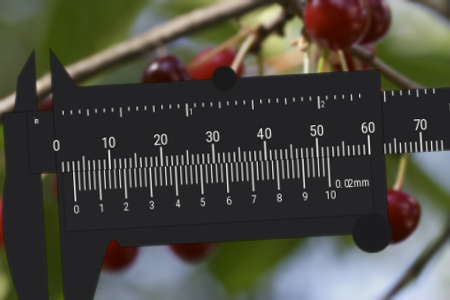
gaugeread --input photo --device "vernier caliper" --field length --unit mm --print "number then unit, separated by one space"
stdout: 3.0 mm
